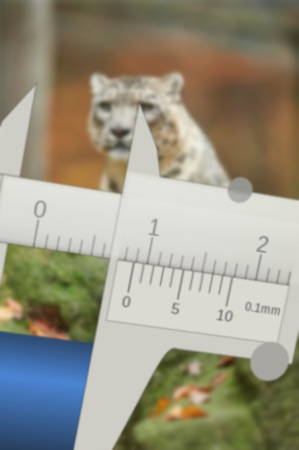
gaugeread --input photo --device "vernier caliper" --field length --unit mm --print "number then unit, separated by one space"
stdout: 8.8 mm
